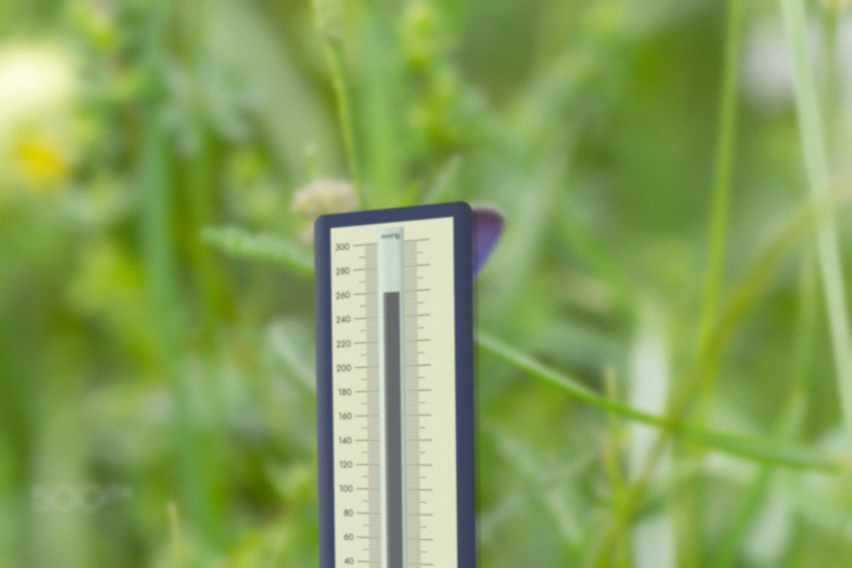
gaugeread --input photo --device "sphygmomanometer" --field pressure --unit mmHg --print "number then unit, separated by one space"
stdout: 260 mmHg
